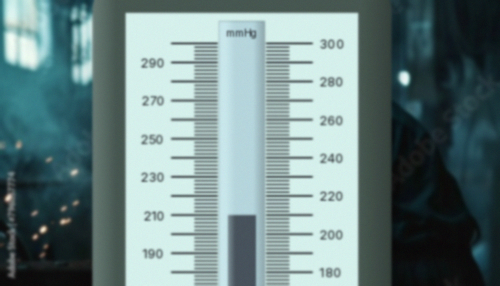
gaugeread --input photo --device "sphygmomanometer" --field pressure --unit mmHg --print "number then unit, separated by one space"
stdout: 210 mmHg
